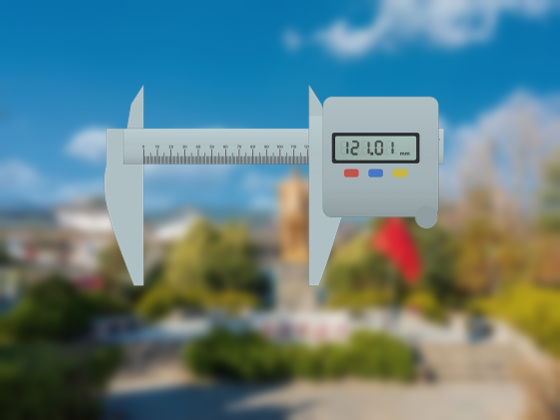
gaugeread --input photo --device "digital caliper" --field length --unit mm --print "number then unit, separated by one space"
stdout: 121.01 mm
